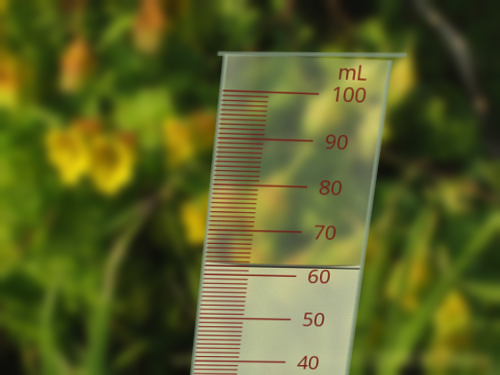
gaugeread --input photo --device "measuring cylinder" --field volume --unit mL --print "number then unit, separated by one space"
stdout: 62 mL
